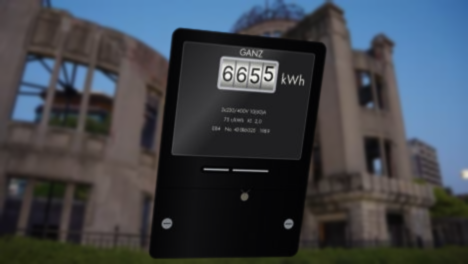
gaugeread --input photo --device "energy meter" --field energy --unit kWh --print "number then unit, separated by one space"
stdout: 6655 kWh
